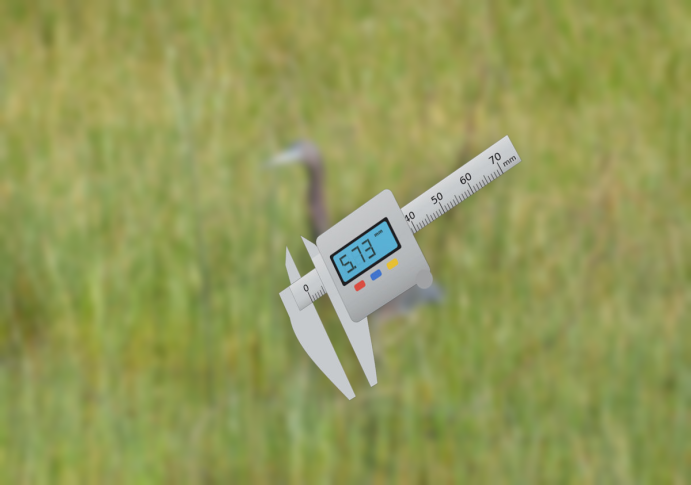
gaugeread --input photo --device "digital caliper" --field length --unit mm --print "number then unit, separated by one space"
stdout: 5.73 mm
